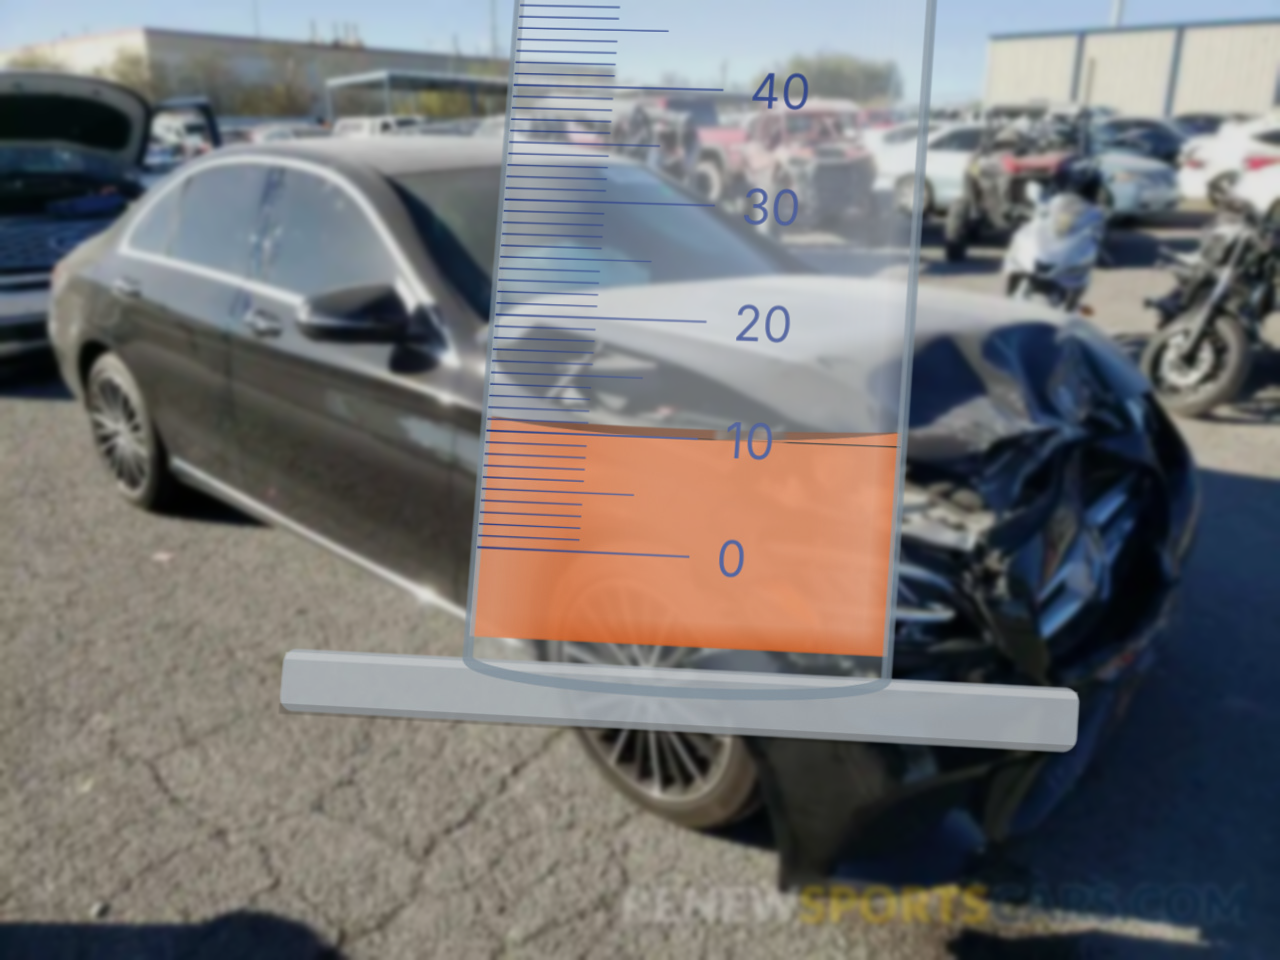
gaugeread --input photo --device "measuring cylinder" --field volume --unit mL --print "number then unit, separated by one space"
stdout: 10 mL
